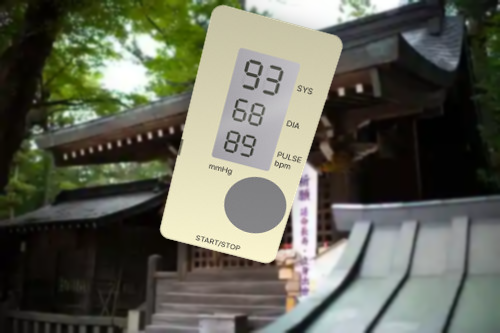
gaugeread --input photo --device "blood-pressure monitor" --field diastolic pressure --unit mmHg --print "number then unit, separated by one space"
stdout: 68 mmHg
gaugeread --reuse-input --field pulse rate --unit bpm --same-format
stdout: 89 bpm
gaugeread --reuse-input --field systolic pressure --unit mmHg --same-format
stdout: 93 mmHg
